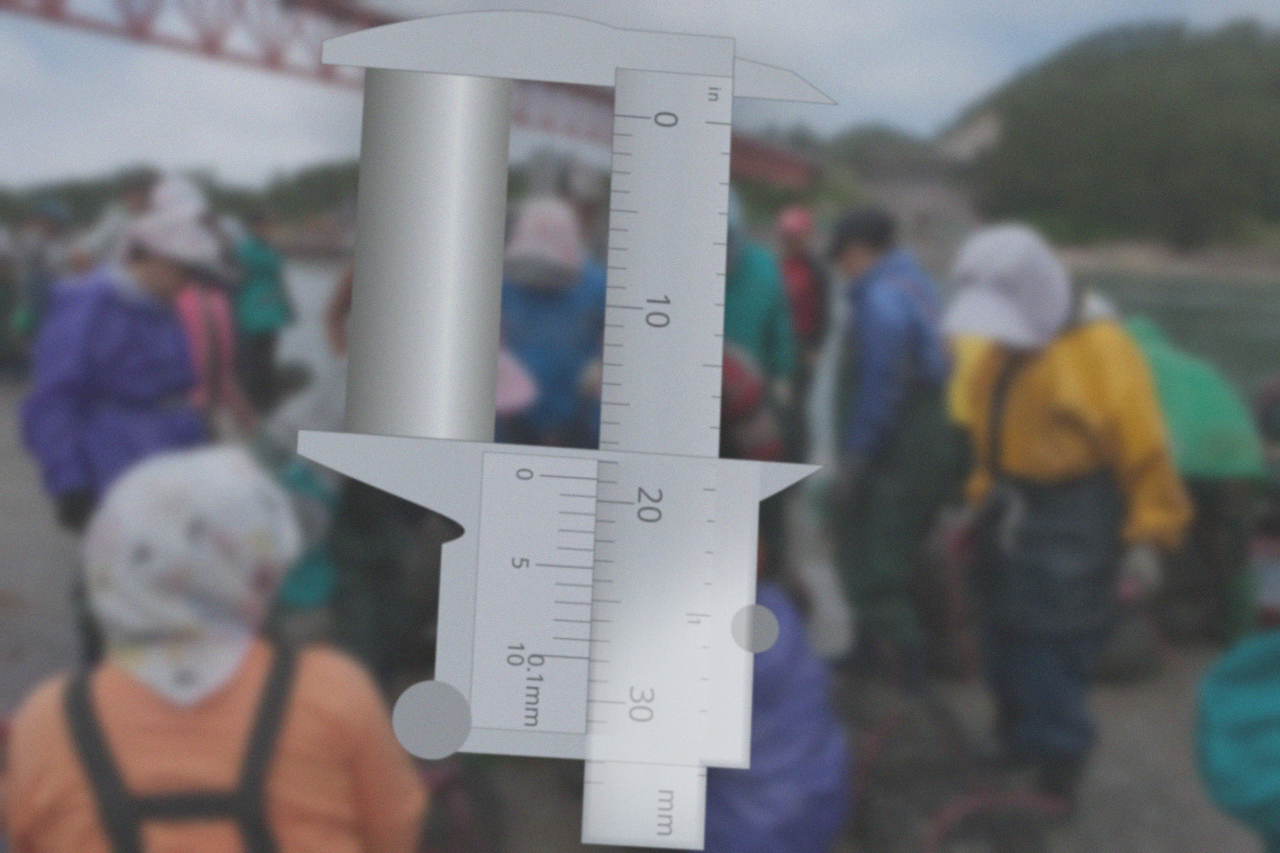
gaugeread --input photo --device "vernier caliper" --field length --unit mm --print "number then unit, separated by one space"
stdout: 18.9 mm
